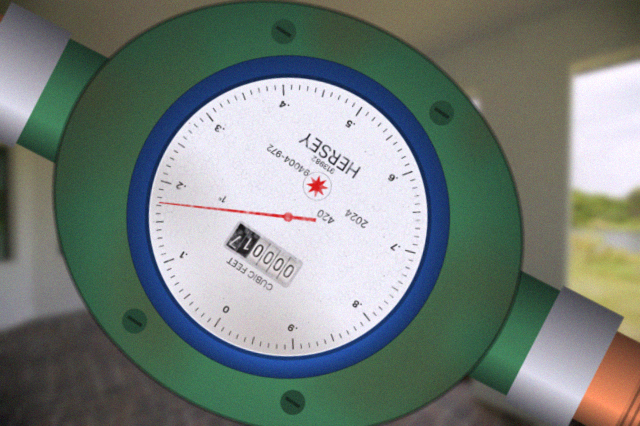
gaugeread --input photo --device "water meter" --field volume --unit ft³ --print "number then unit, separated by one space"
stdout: 17.17 ft³
